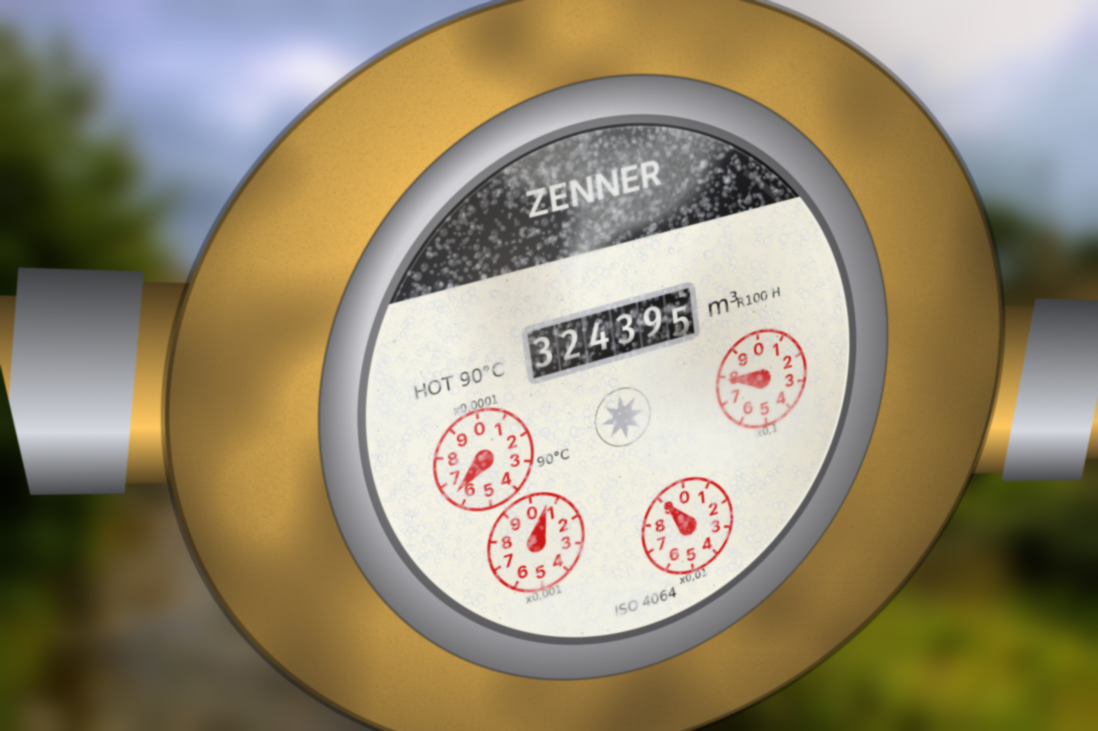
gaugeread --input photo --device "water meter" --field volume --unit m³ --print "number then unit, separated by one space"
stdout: 324394.7906 m³
